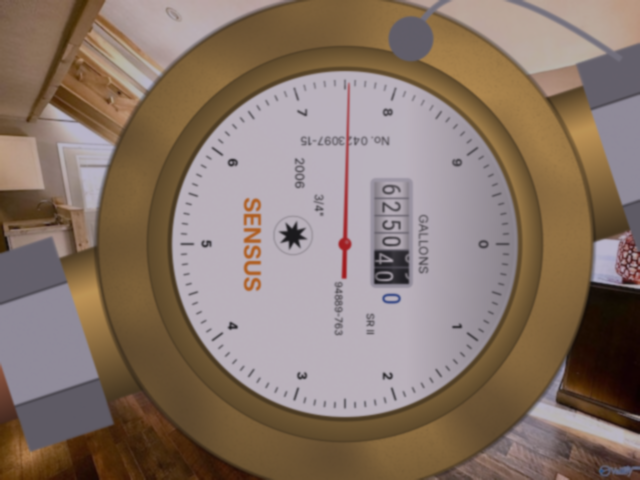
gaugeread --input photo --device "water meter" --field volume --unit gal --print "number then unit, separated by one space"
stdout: 6250397.5 gal
